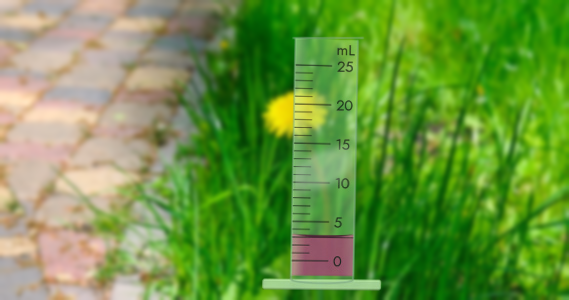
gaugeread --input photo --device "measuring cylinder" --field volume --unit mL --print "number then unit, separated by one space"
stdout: 3 mL
